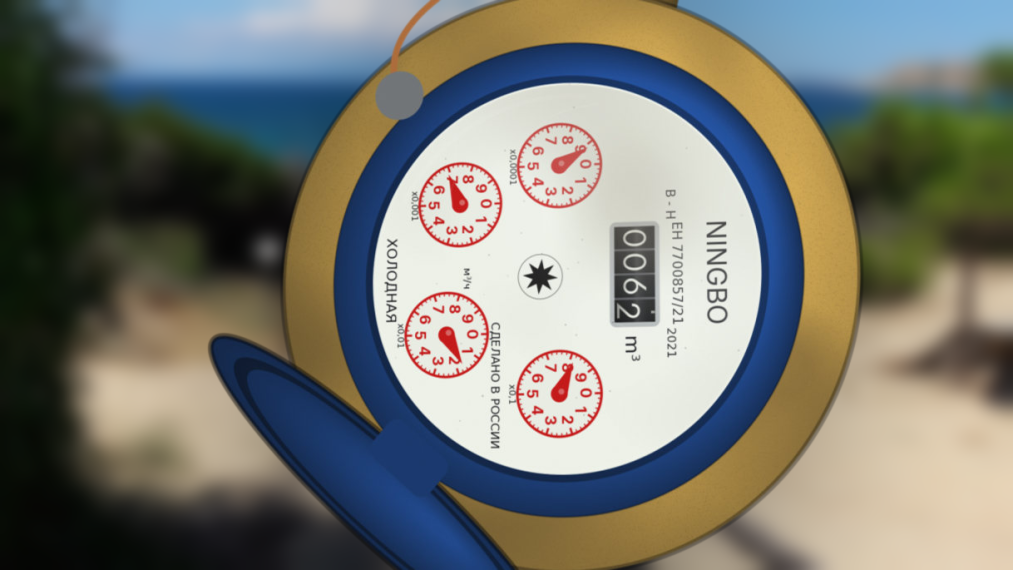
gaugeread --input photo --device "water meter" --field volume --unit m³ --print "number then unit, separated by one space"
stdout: 61.8169 m³
